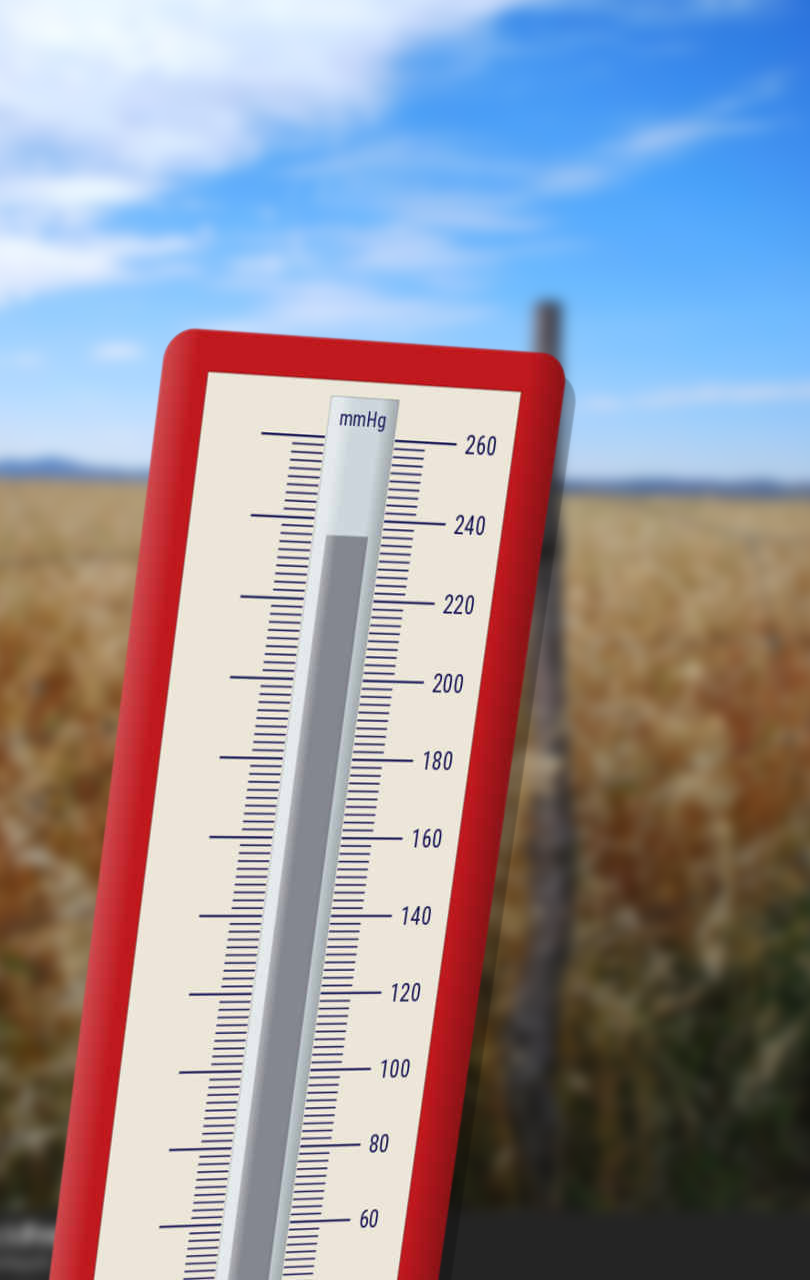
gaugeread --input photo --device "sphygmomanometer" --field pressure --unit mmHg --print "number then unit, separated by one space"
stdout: 236 mmHg
